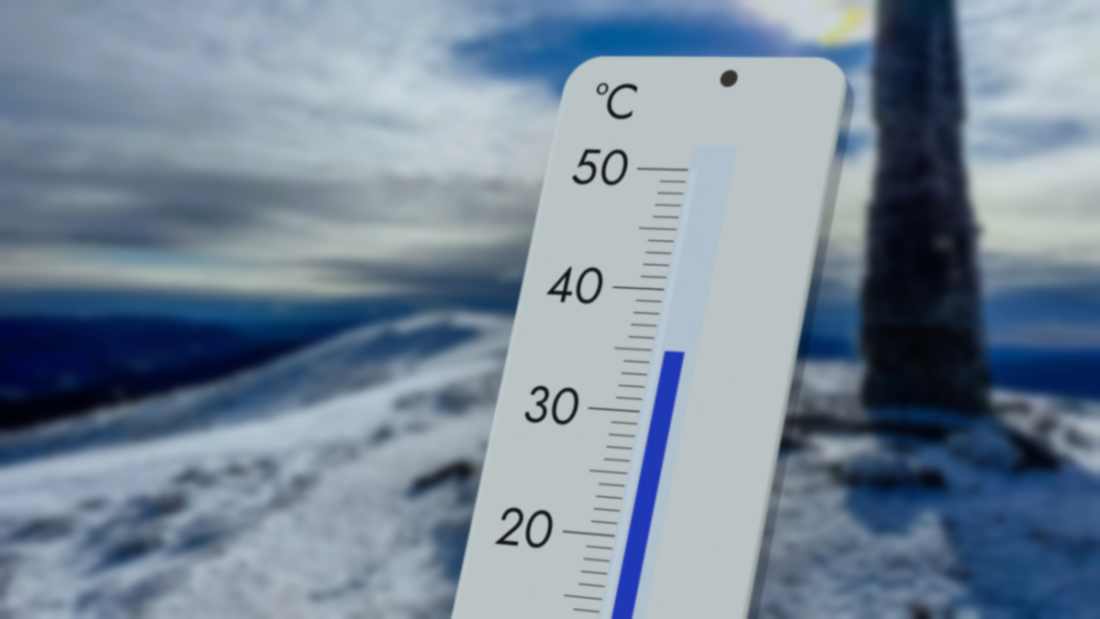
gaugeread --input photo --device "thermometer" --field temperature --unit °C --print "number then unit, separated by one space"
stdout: 35 °C
